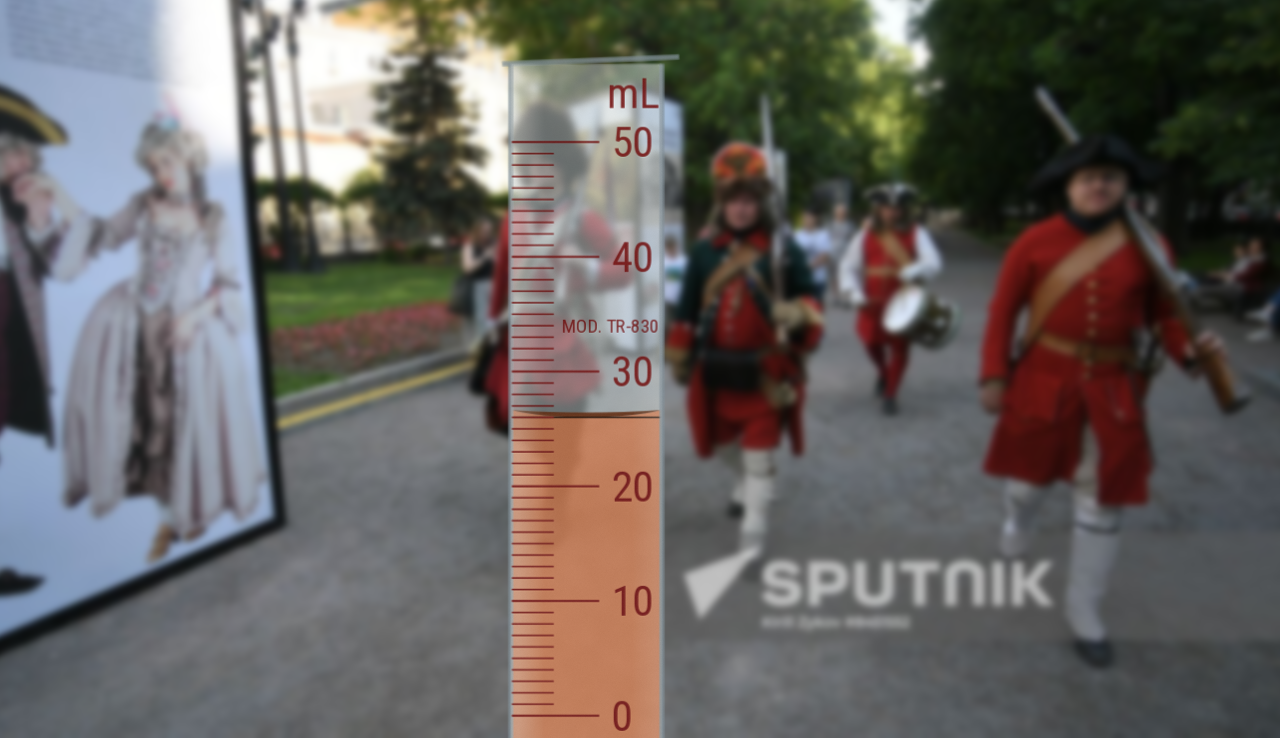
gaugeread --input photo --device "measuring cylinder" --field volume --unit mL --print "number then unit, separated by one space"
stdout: 26 mL
